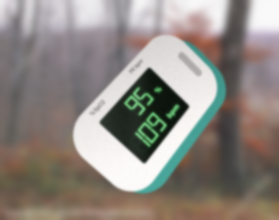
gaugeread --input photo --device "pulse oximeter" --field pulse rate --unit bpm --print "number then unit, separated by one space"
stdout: 109 bpm
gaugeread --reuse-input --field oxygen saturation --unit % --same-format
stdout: 95 %
